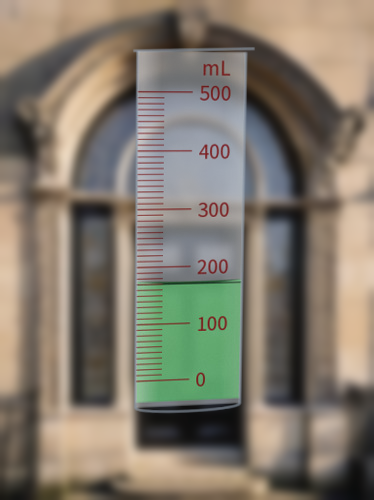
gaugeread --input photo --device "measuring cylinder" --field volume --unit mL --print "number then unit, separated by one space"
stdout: 170 mL
